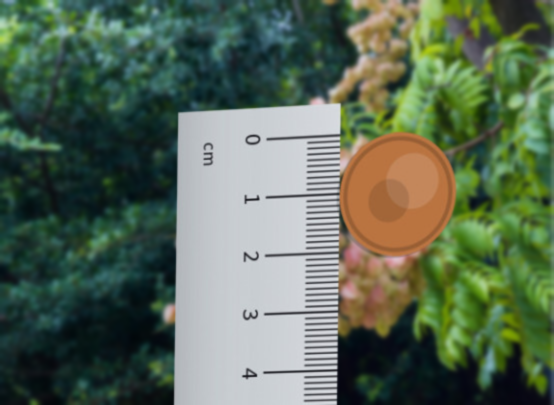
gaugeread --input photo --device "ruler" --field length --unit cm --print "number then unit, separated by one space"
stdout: 2.1 cm
